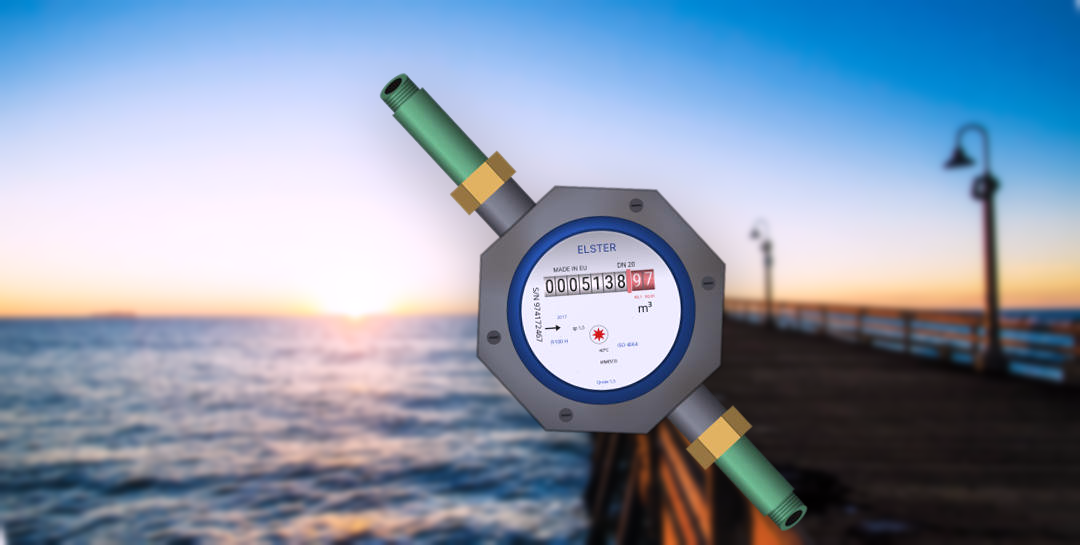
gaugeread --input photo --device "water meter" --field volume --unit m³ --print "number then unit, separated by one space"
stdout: 5138.97 m³
